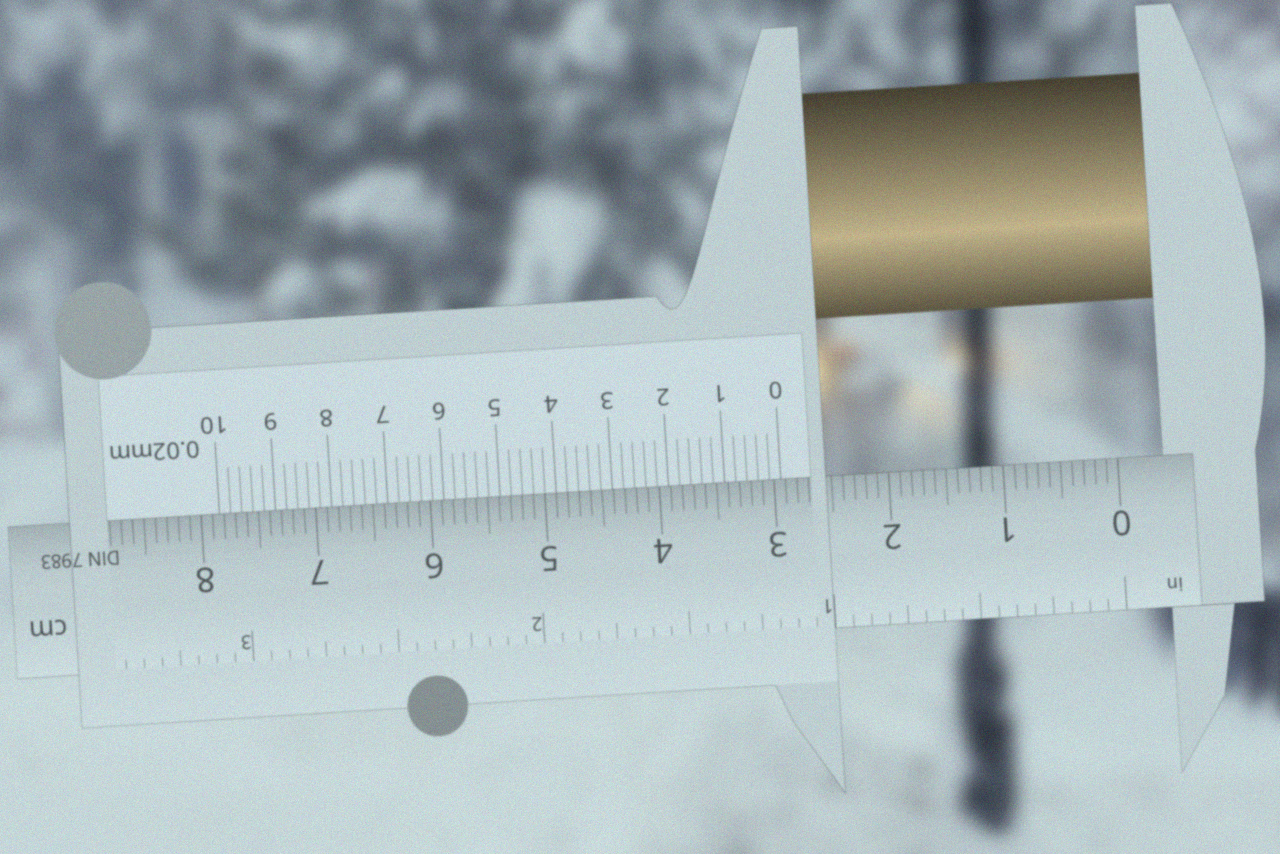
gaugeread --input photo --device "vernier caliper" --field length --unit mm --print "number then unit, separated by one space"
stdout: 29.4 mm
